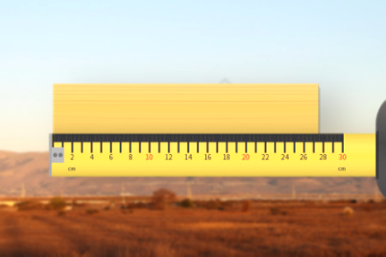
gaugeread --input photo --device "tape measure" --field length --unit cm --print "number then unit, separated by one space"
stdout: 27.5 cm
